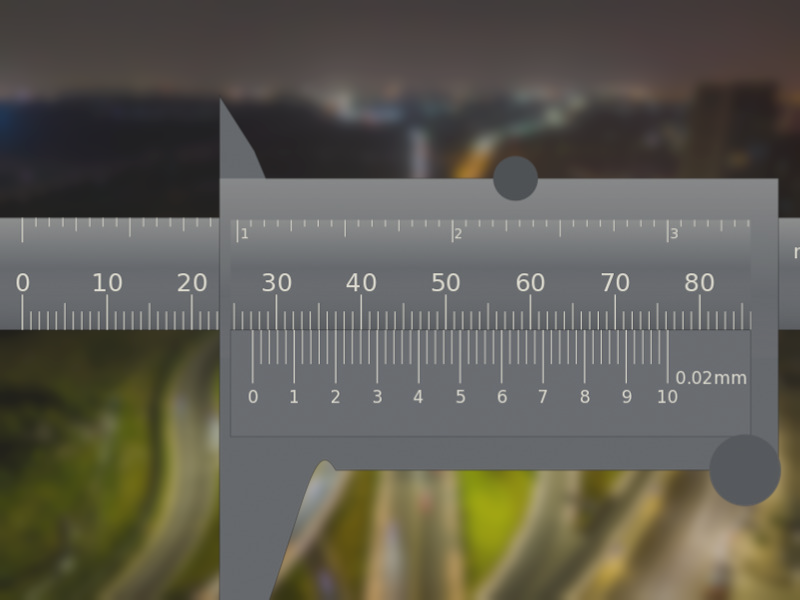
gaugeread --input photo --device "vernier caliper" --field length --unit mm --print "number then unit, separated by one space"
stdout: 27.2 mm
